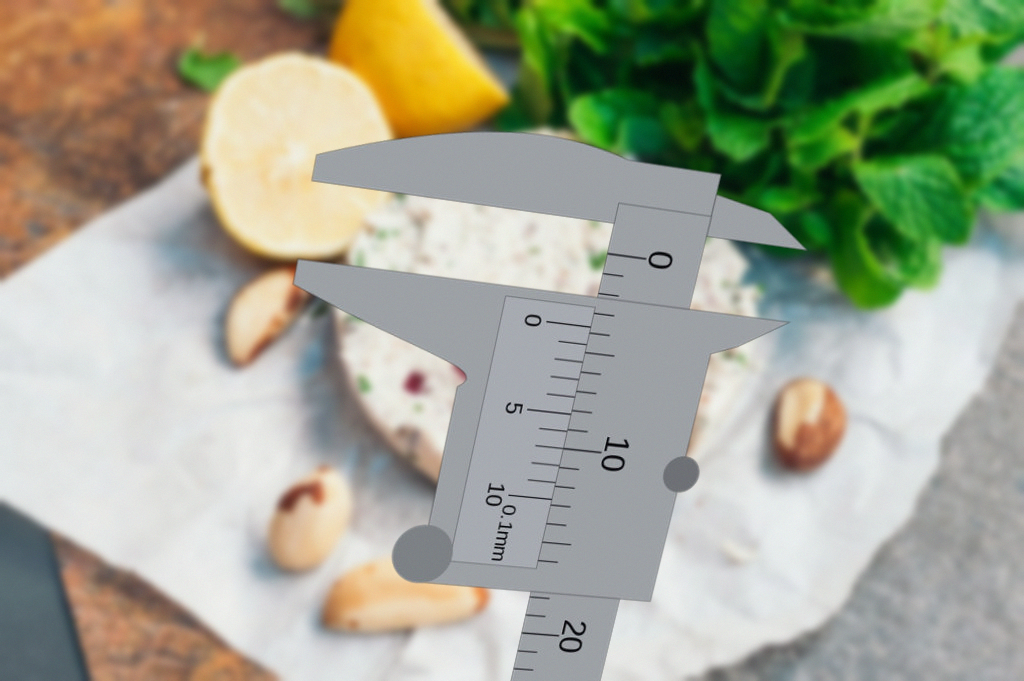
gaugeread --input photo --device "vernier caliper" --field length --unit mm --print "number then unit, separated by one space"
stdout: 3.7 mm
